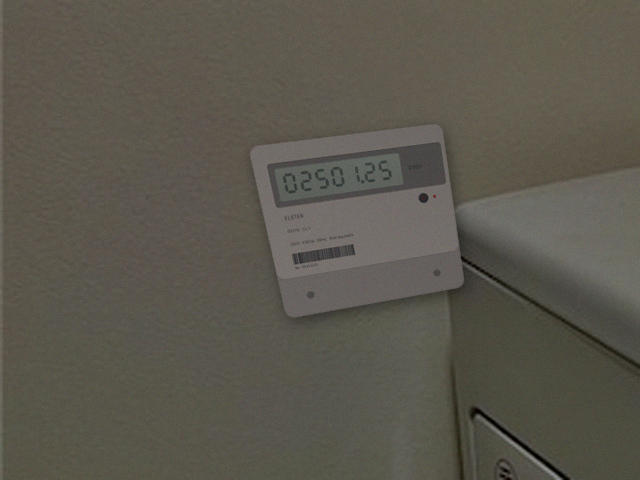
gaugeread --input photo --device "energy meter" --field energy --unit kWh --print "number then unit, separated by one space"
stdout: 2501.25 kWh
